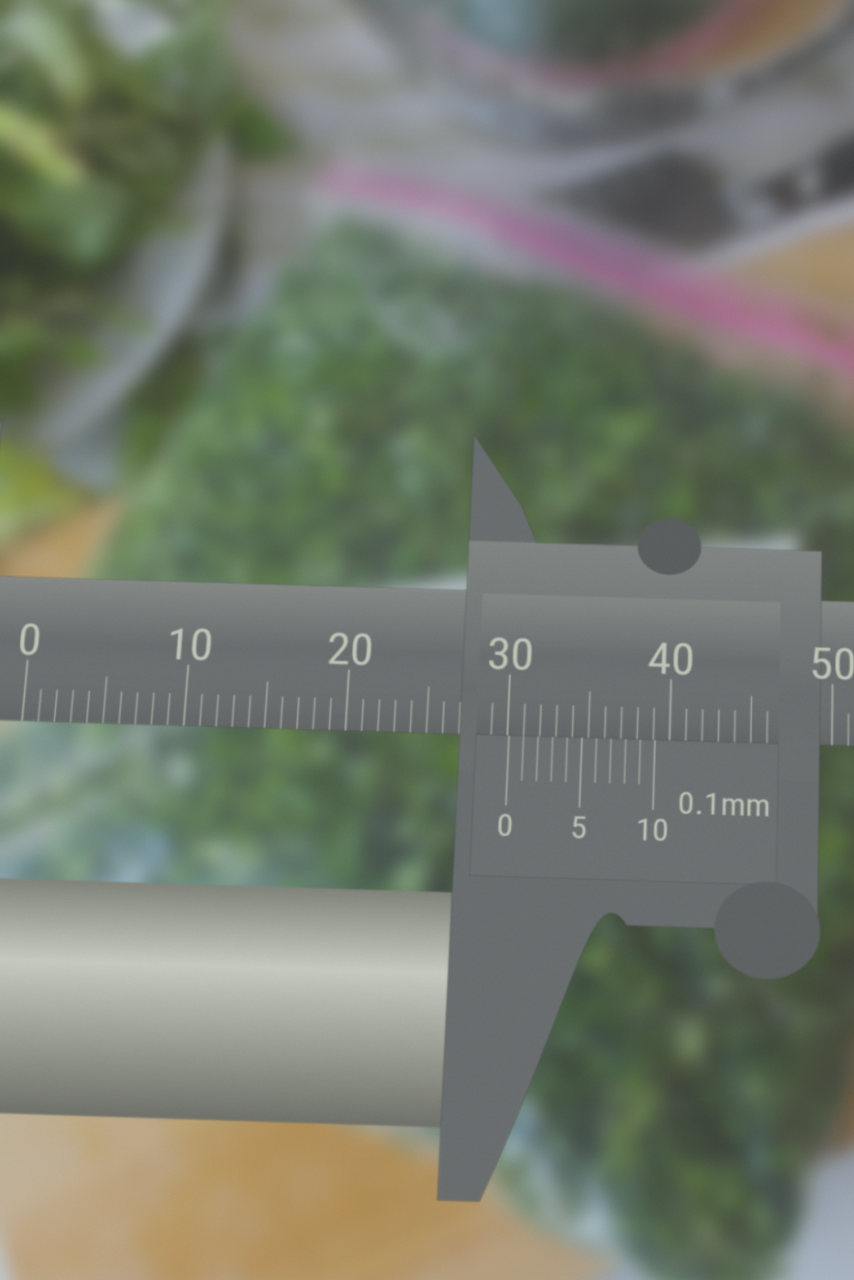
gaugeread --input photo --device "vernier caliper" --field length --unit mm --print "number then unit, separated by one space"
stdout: 30.1 mm
